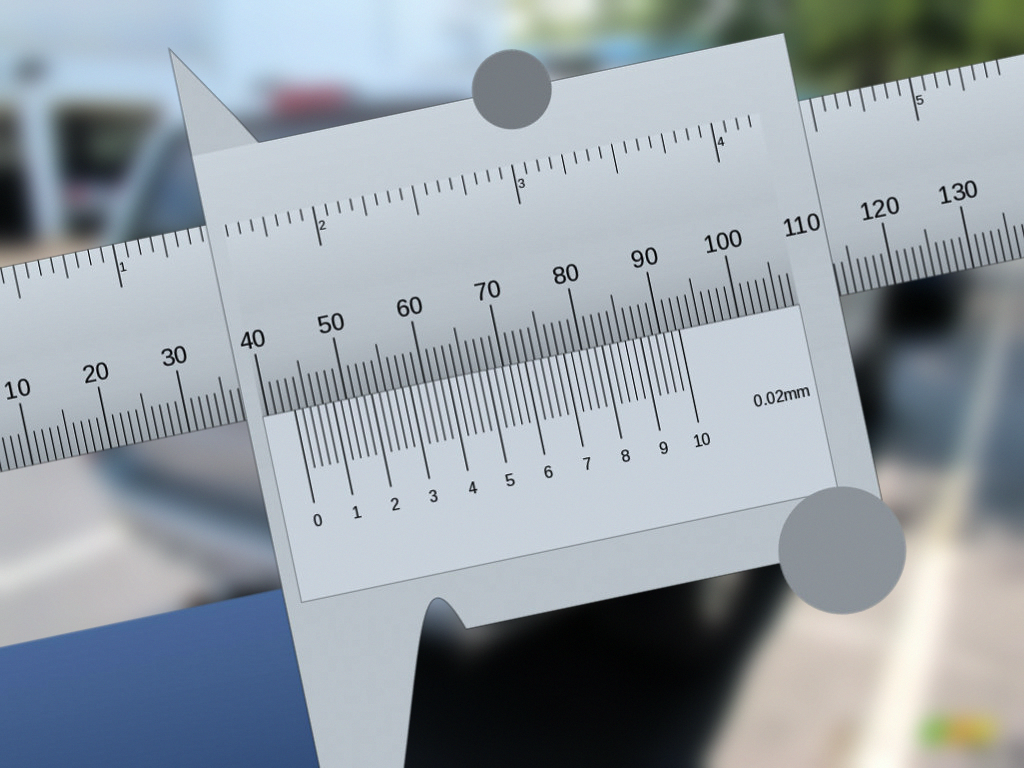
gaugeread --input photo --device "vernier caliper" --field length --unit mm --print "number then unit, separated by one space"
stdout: 43.4 mm
